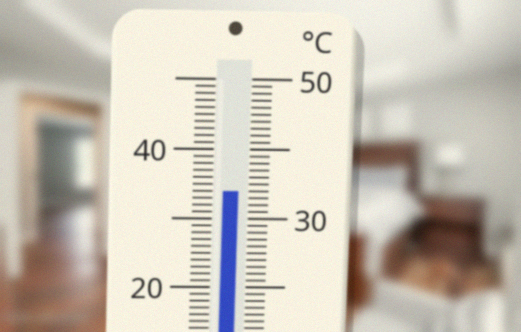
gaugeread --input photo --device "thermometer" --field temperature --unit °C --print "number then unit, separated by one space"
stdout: 34 °C
